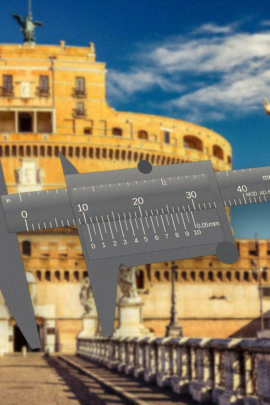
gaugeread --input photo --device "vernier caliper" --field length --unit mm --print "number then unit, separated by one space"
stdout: 10.2 mm
